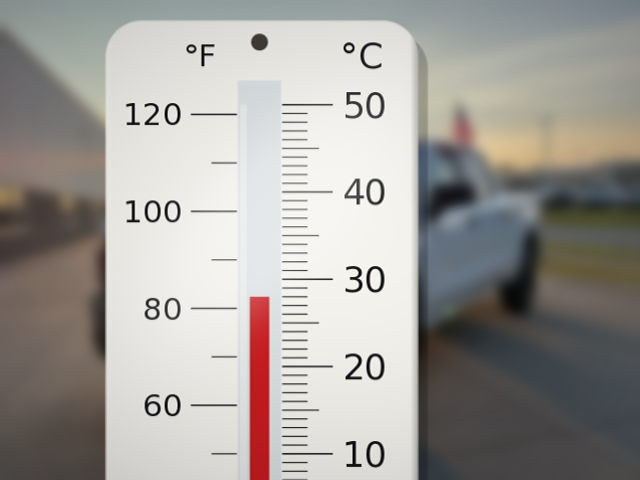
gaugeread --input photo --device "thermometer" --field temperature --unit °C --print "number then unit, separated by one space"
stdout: 28 °C
